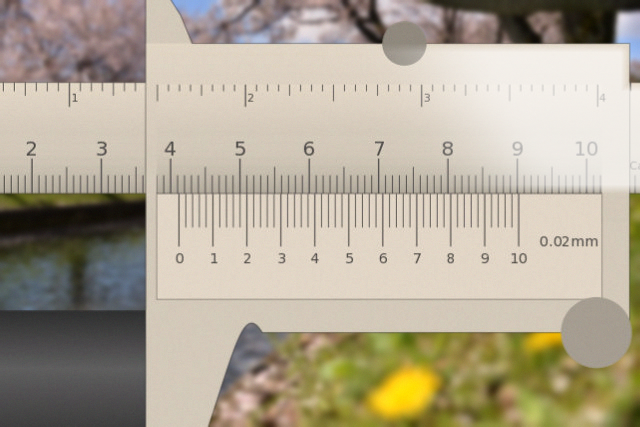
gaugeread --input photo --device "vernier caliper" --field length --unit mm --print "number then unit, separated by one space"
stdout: 41.2 mm
